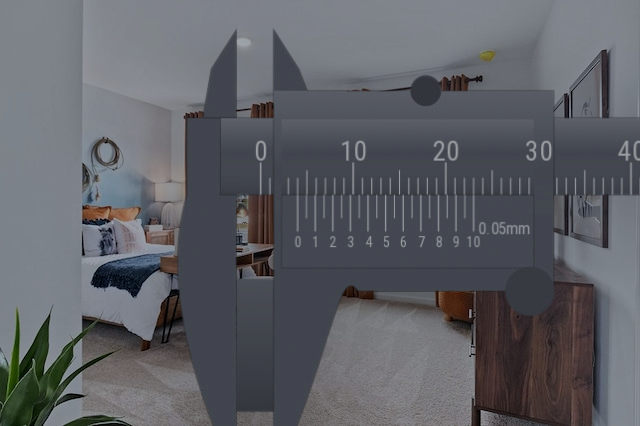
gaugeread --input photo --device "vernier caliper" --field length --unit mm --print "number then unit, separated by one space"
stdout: 4.0 mm
